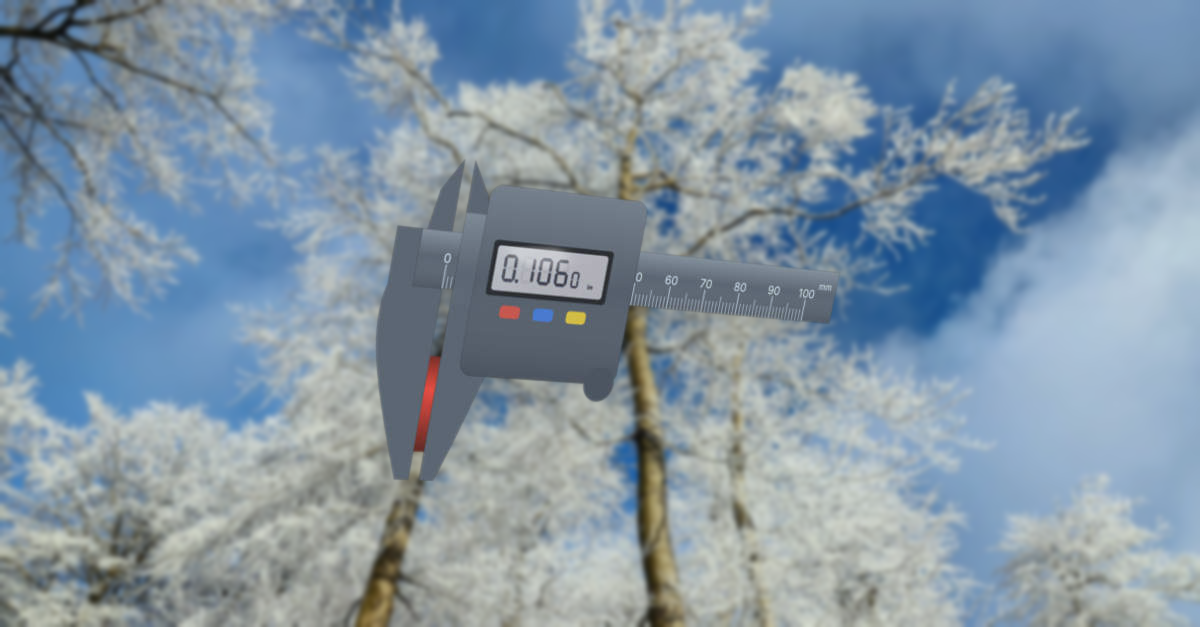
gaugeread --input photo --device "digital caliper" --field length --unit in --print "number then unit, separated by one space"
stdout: 0.1060 in
